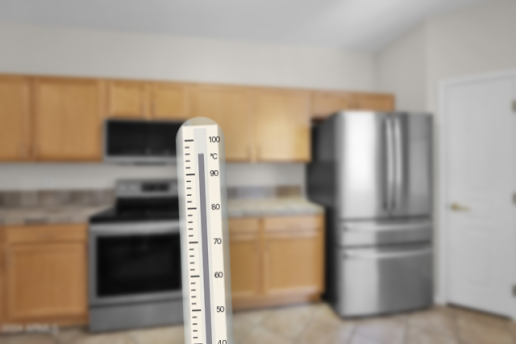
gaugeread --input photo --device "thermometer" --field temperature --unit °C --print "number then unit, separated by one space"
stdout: 96 °C
